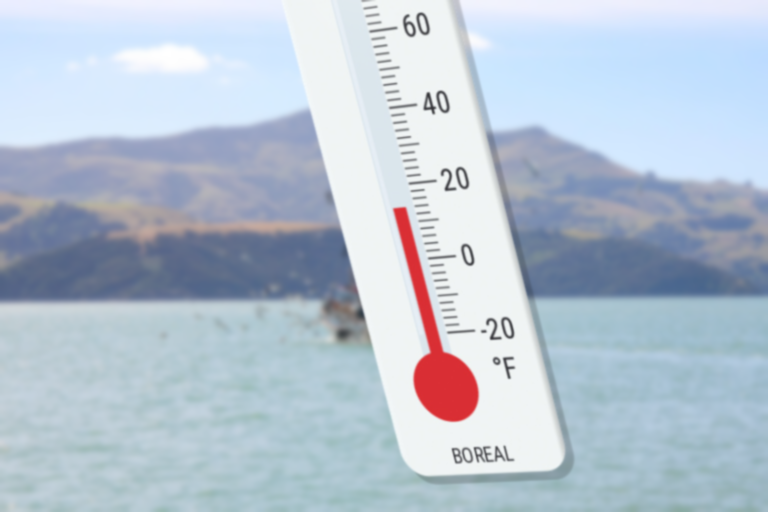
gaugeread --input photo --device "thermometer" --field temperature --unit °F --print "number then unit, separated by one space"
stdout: 14 °F
